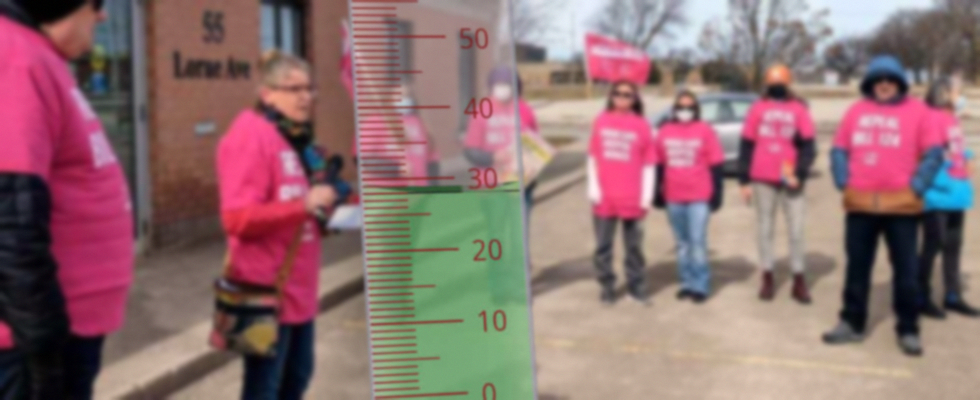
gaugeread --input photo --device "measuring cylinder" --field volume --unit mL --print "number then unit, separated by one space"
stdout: 28 mL
